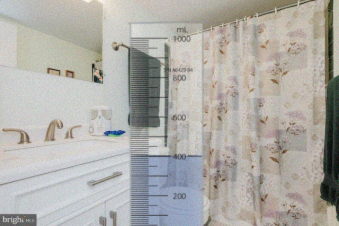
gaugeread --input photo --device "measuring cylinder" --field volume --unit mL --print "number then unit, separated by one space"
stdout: 400 mL
